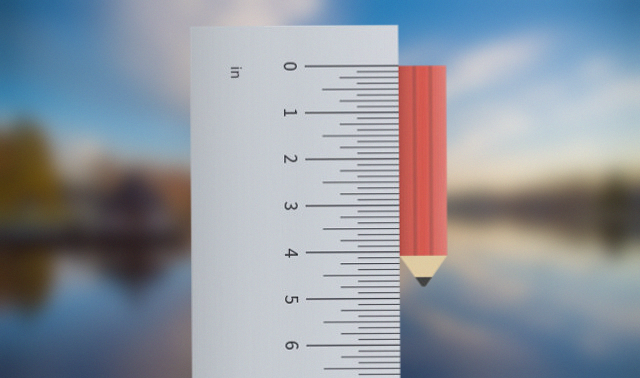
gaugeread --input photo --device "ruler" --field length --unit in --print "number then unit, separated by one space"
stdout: 4.75 in
